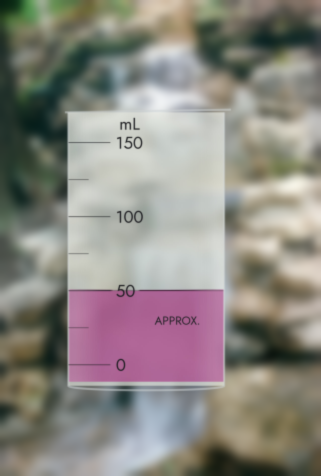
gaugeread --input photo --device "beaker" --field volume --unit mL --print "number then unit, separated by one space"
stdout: 50 mL
